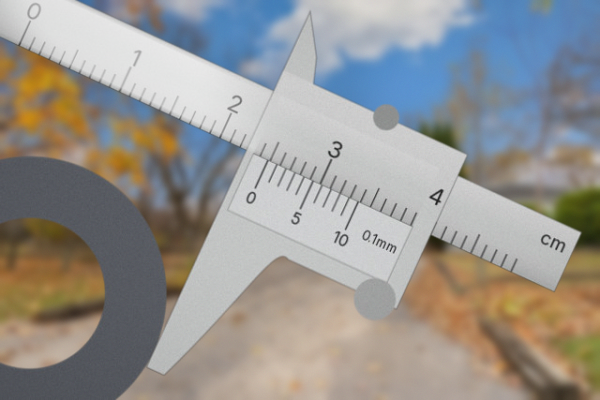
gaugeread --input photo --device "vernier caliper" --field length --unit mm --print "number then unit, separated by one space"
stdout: 24.8 mm
